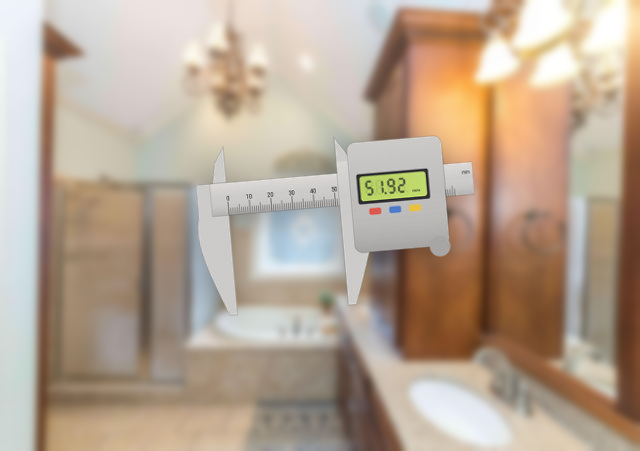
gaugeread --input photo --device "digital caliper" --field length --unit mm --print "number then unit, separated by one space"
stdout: 51.92 mm
